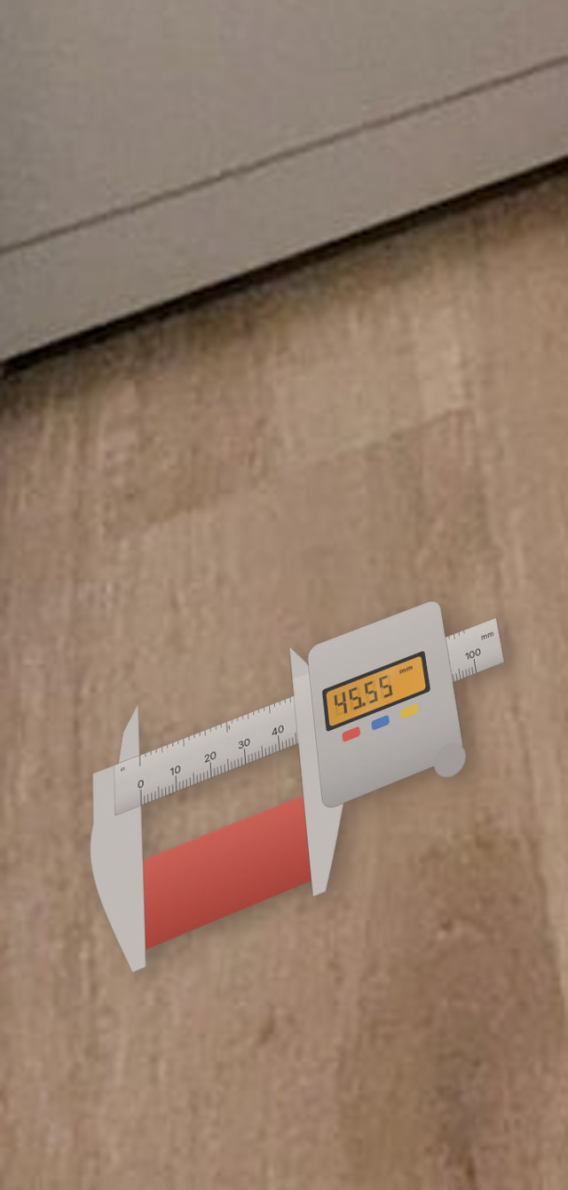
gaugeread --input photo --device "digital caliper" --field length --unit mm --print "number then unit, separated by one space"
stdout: 45.55 mm
